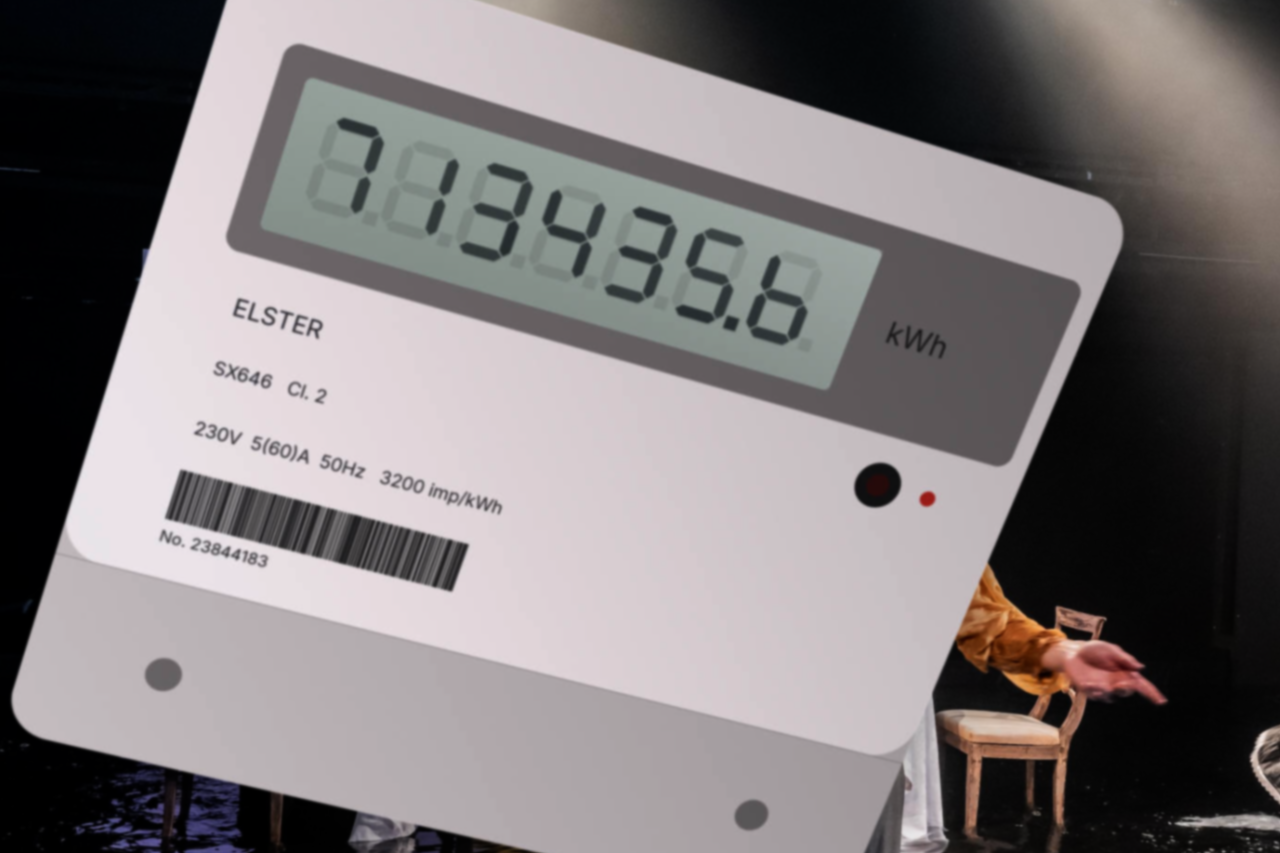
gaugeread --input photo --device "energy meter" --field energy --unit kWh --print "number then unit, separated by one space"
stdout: 713435.6 kWh
